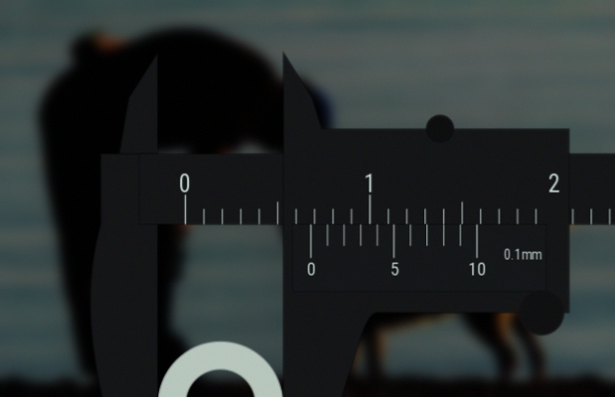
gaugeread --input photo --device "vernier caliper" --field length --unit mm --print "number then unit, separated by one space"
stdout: 6.8 mm
